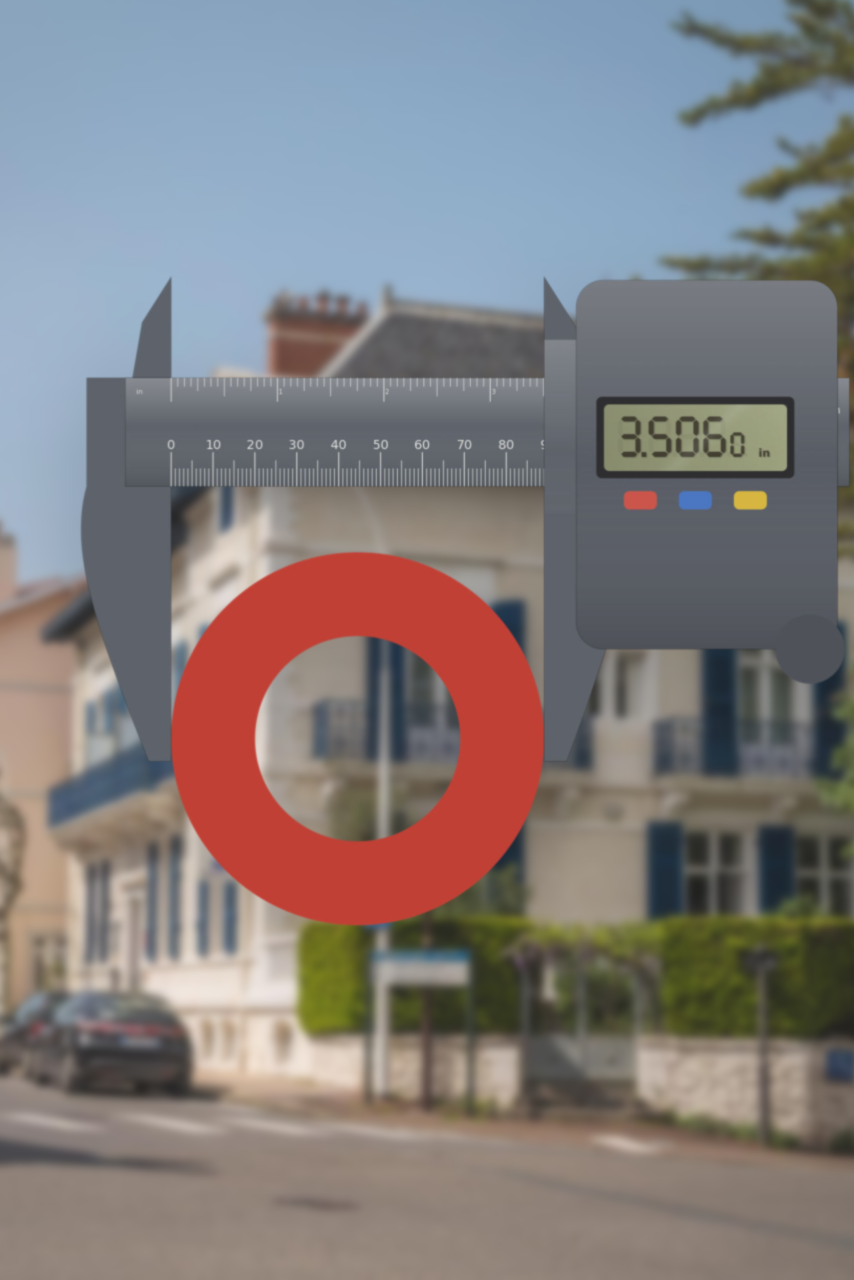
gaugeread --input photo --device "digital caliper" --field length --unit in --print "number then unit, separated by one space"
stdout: 3.5060 in
